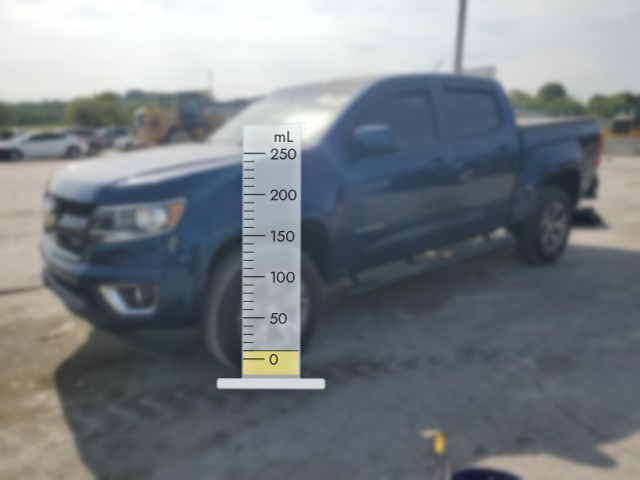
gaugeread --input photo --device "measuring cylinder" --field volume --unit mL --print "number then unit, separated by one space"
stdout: 10 mL
